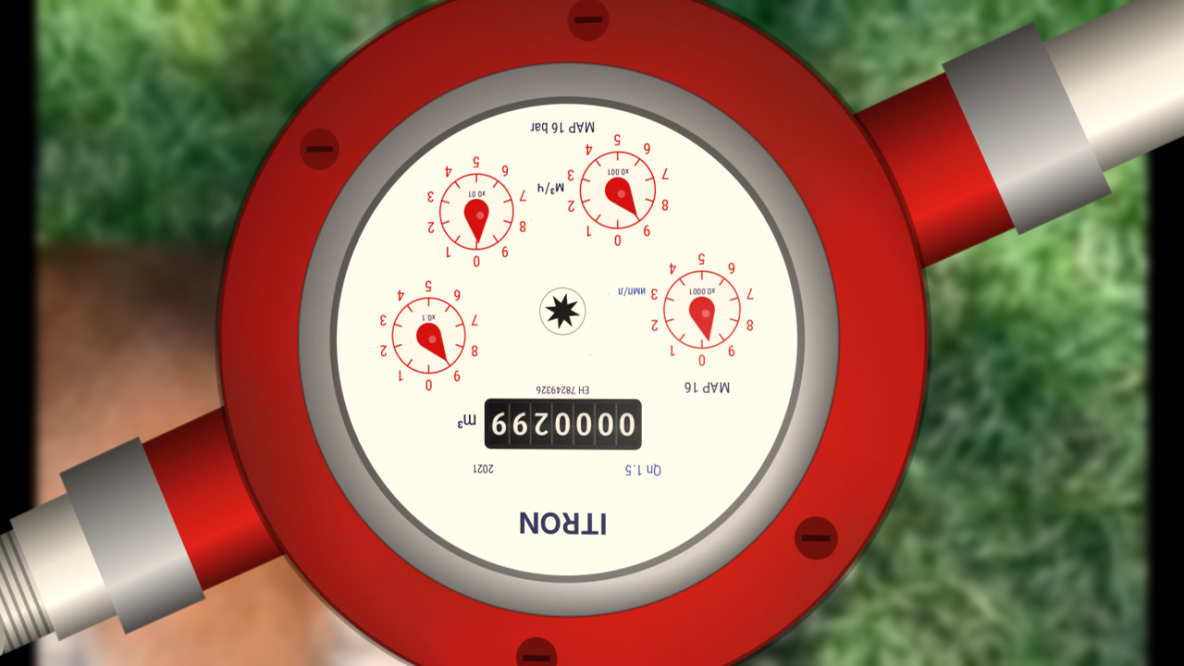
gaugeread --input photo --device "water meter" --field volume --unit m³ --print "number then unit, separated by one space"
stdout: 299.8989 m³
